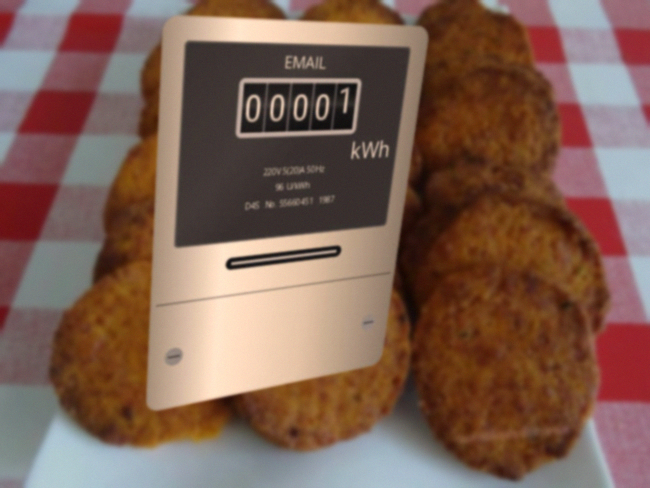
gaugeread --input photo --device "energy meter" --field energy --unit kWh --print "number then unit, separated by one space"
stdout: 1 kWh
